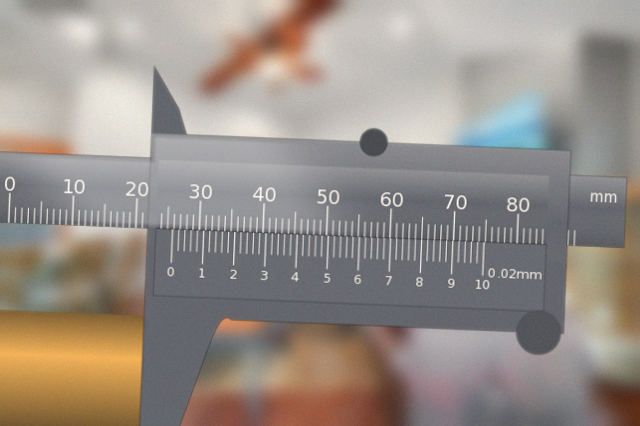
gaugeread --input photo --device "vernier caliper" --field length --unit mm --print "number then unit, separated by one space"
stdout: 25.8 mm
